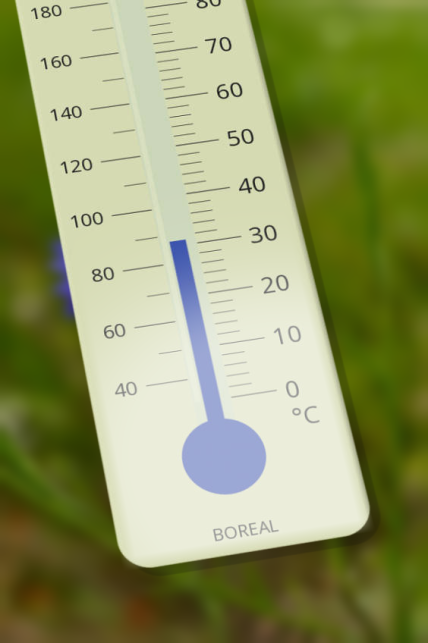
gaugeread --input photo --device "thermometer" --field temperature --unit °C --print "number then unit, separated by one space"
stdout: 31 °C
